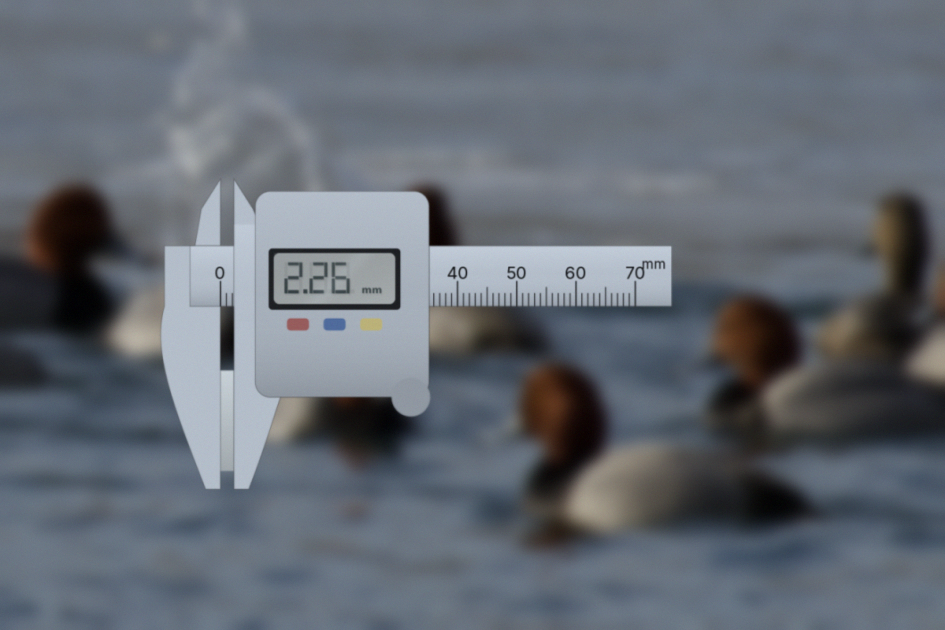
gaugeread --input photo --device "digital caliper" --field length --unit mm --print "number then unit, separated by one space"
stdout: 2.26 mm
